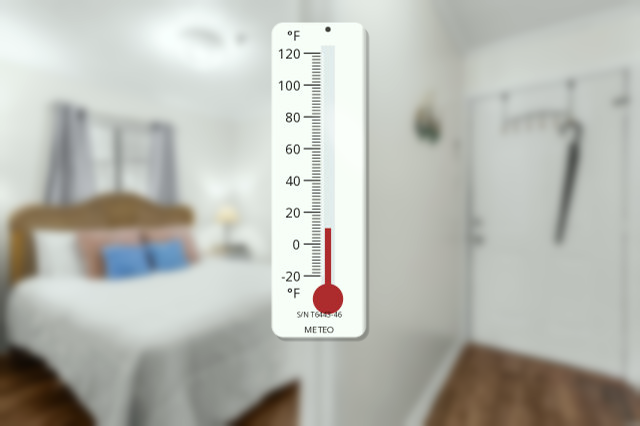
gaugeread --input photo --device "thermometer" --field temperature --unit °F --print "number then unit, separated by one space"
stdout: 10 °F
